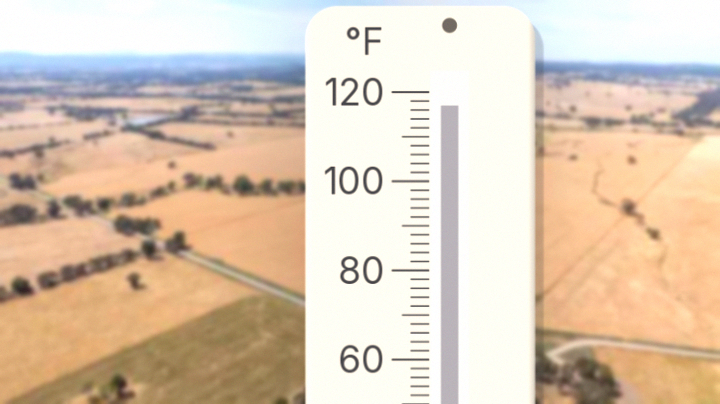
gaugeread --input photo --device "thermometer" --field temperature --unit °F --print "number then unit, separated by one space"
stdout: 117 °F
